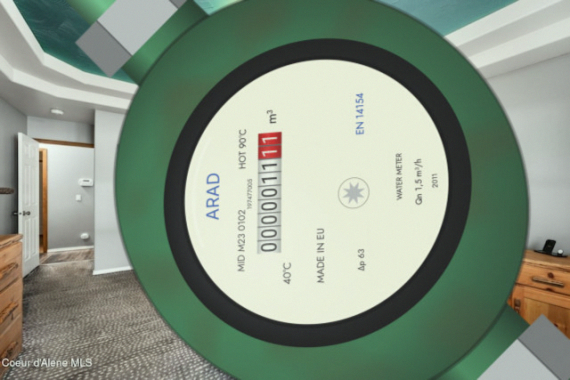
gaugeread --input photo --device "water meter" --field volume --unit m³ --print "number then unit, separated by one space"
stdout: 11.11 m³
